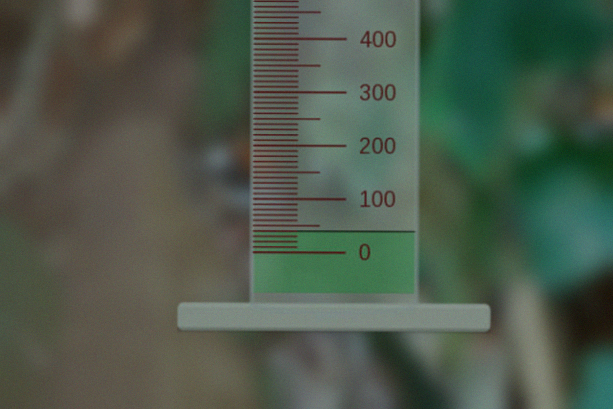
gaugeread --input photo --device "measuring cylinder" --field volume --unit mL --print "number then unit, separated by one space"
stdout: 40 mL
